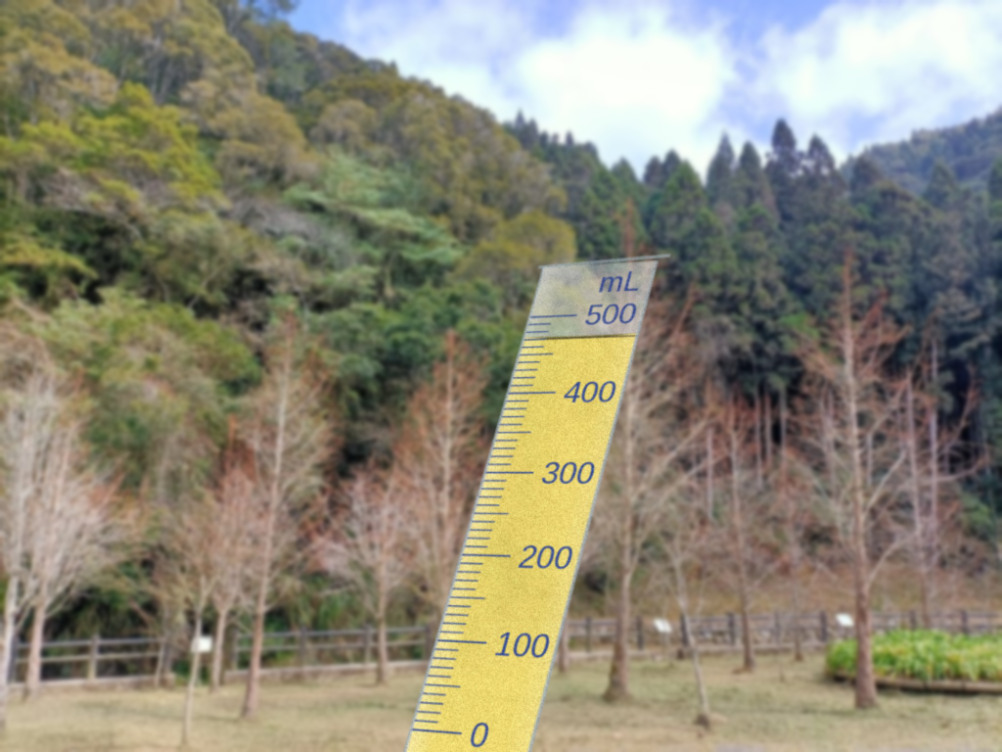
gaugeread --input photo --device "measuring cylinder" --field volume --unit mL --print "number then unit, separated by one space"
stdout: 470 mL
